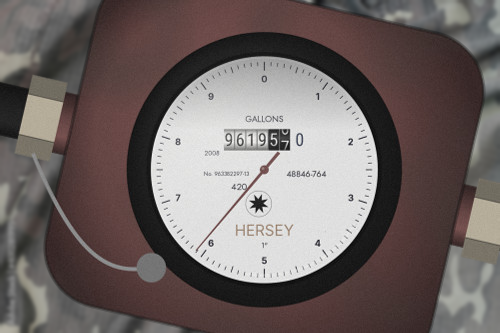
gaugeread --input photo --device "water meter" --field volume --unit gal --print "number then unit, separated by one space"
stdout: 9619566.1 gal
